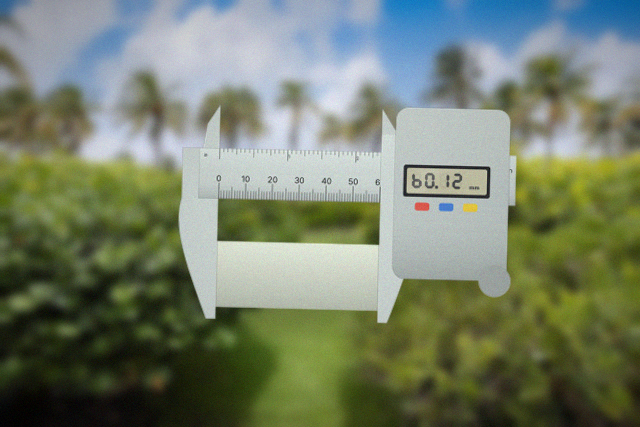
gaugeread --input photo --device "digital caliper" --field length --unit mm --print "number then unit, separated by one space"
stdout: 60.12 mm
